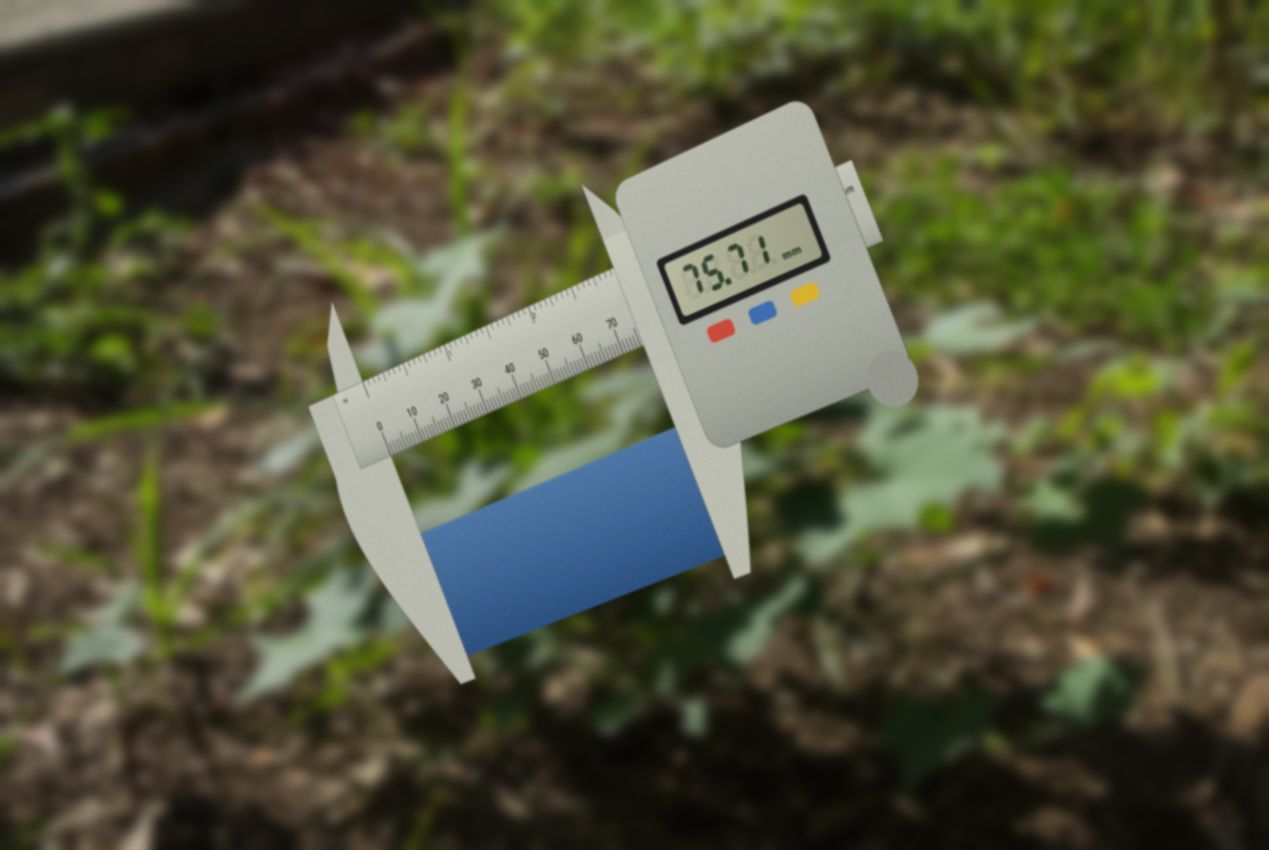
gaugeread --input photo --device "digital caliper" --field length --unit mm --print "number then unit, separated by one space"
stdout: 75.71 mm
